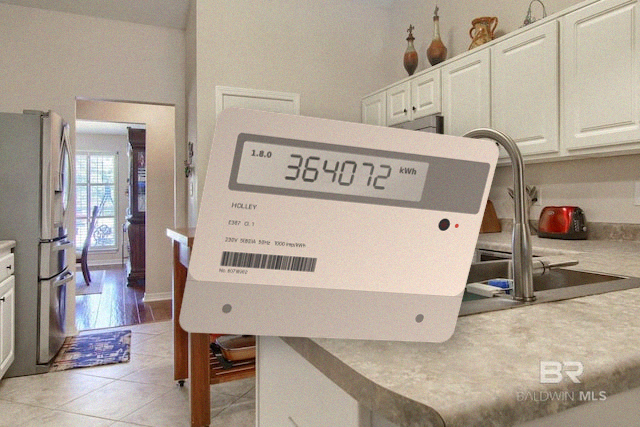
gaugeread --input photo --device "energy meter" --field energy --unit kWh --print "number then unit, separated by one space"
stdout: 364072 kWh
